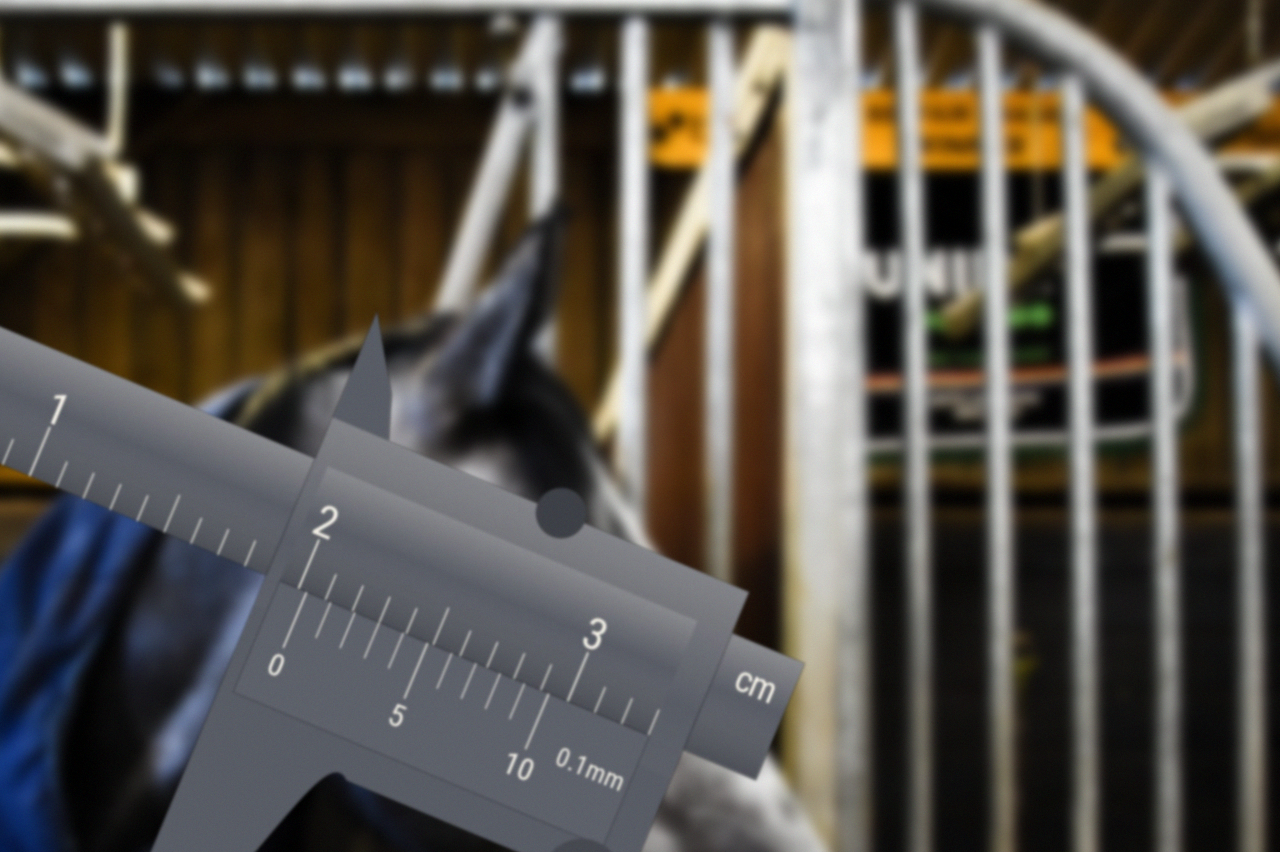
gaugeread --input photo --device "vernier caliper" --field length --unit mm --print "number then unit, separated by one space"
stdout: 20.3 mm
